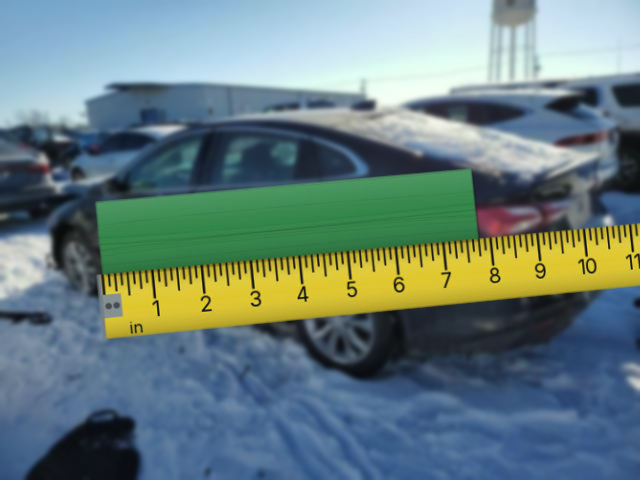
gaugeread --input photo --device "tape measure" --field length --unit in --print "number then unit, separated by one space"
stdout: 7.75 in
